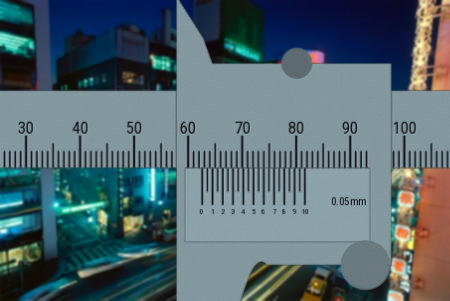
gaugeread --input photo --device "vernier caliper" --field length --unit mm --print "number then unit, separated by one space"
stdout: 62.6 mm
